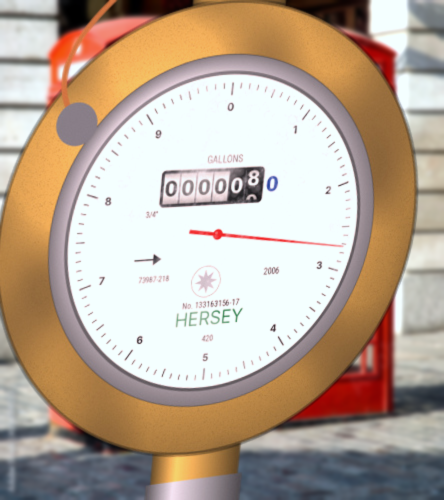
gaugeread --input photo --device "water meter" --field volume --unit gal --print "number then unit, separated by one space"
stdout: 82.7 gal
